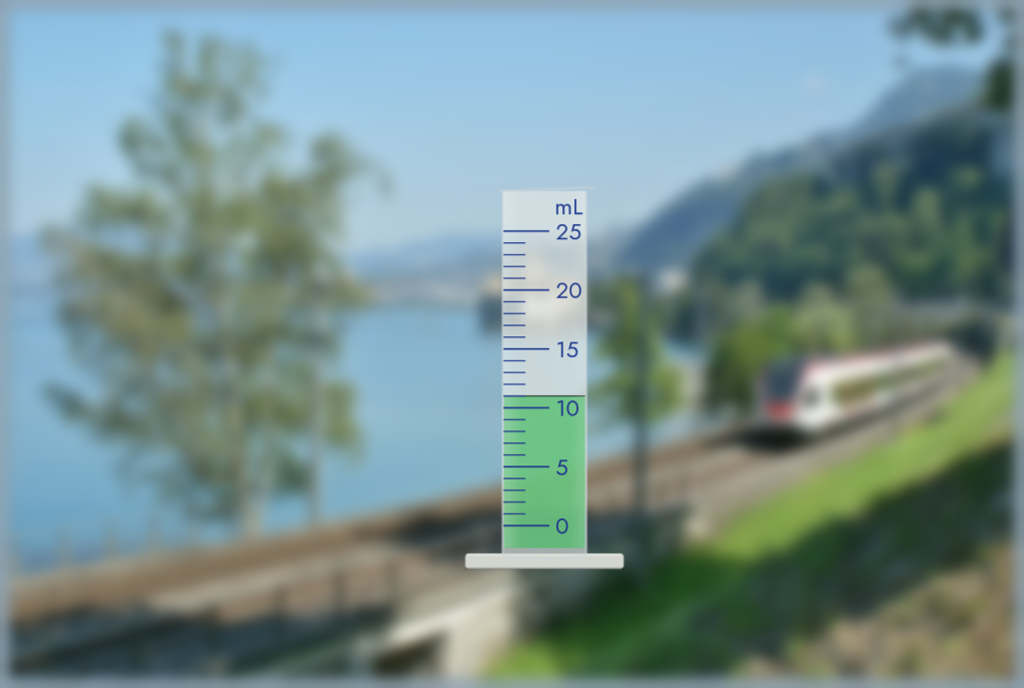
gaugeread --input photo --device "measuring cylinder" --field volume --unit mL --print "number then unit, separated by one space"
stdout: 11 mL
